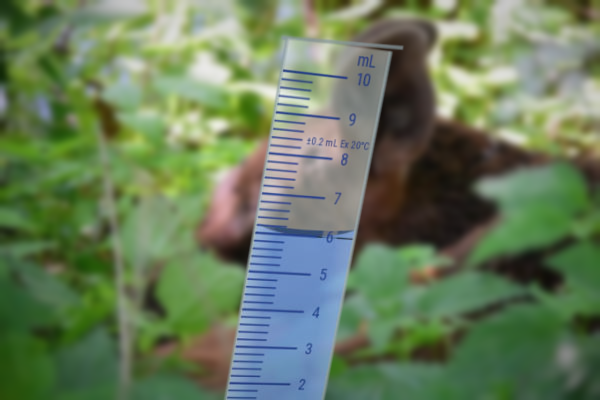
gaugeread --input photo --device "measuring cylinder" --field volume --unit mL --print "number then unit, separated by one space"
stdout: 6 mL
